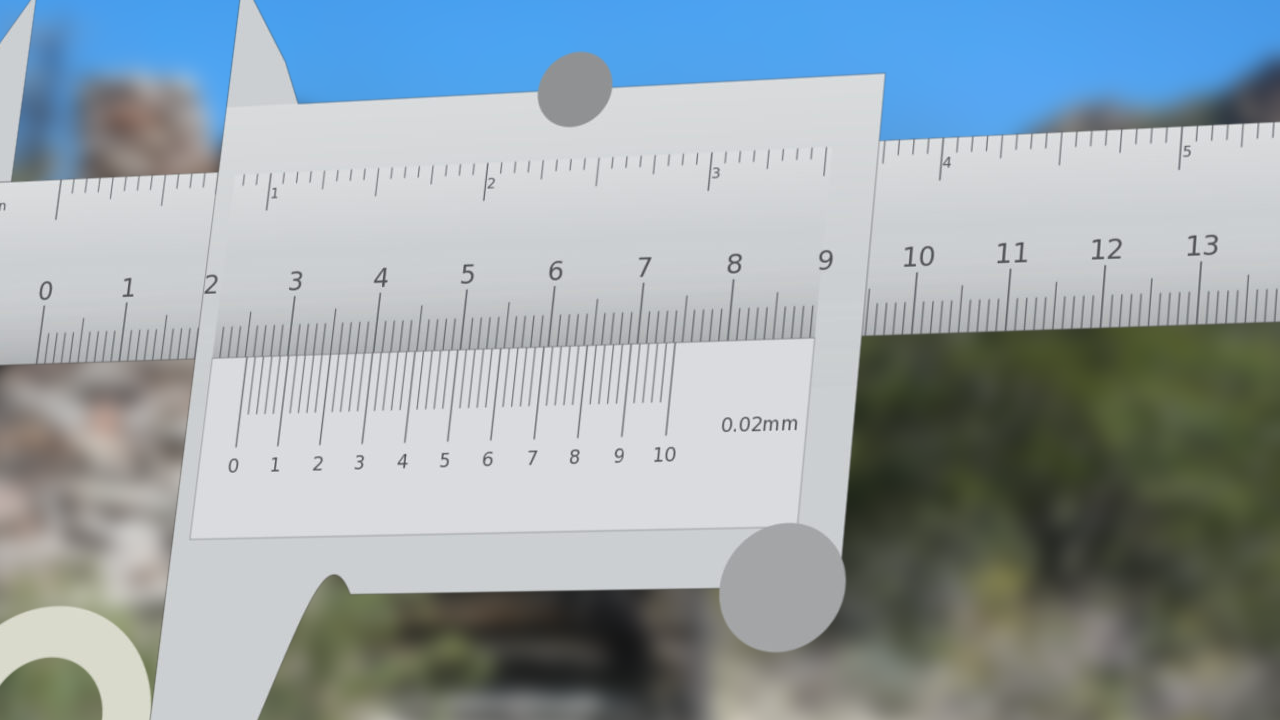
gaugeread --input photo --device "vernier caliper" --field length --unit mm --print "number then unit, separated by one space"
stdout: 25.2 mm
